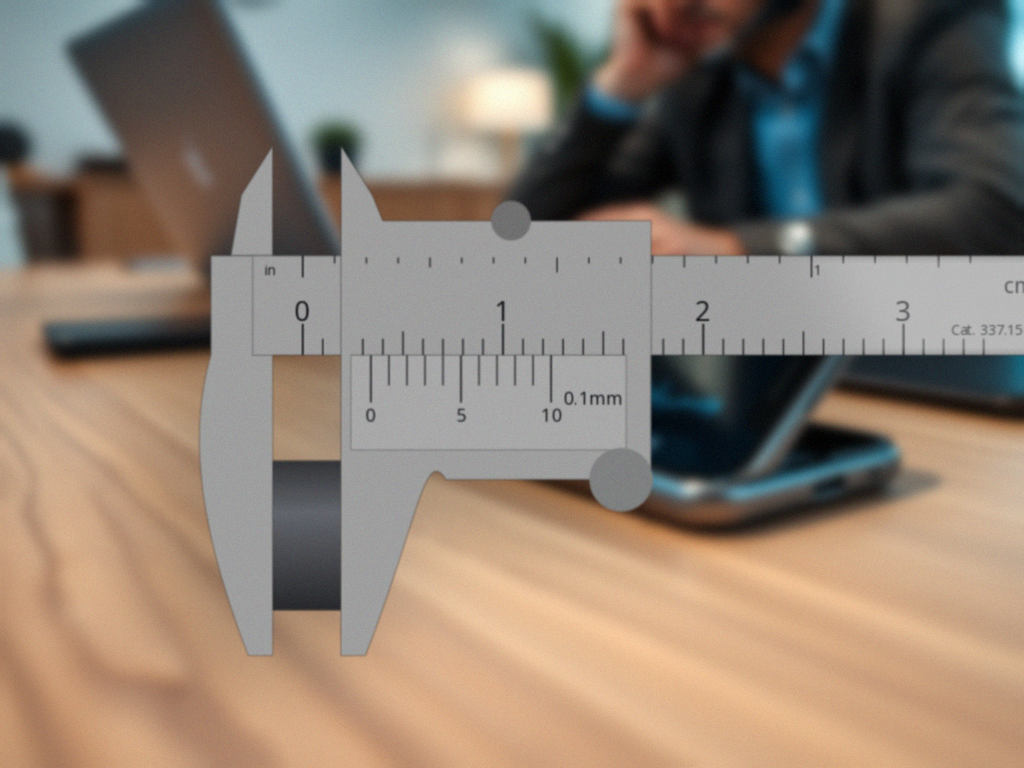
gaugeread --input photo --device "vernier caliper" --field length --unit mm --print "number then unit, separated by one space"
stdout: 3.4 mm
